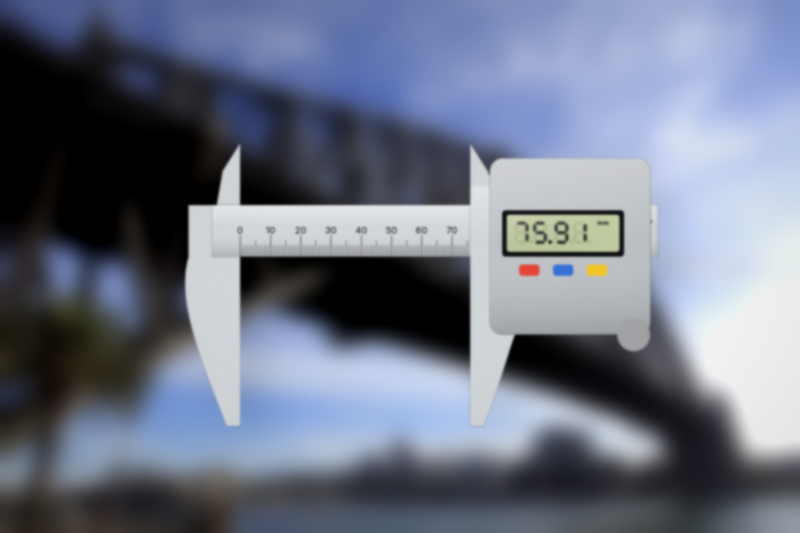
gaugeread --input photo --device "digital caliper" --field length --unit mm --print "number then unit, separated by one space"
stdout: 75.91 mm
